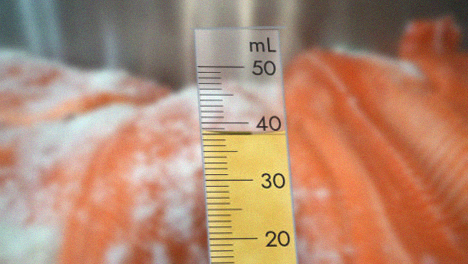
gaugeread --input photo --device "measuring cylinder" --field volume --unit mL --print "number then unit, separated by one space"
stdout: 38 mL
